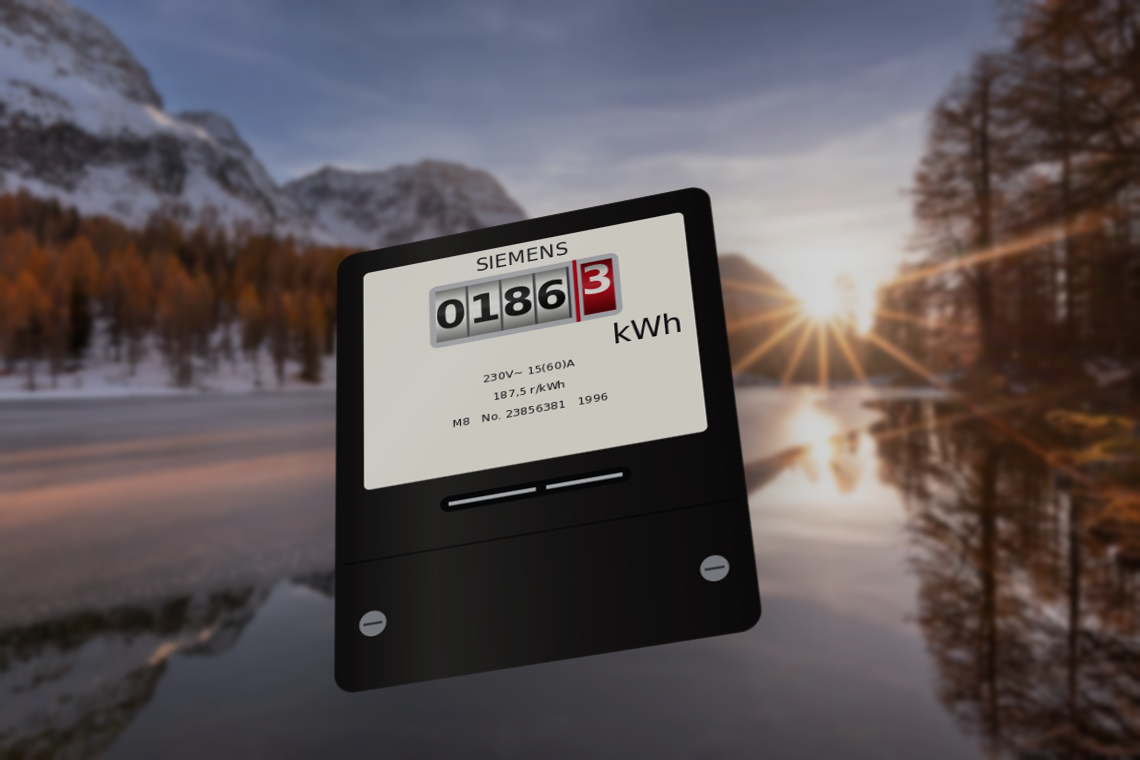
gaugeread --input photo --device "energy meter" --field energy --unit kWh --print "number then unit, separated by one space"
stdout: 186.3 kWh
